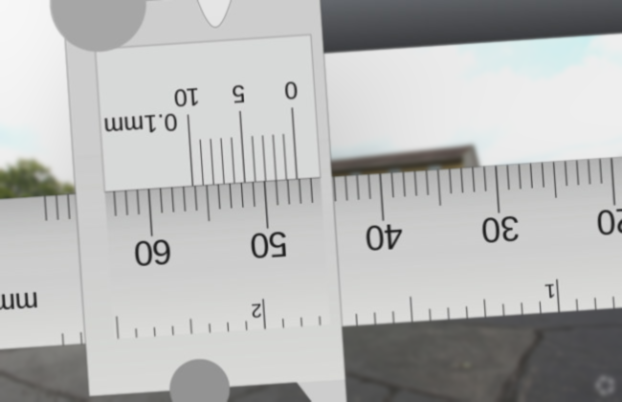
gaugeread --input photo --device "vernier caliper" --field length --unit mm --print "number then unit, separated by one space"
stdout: 47.2 mm
